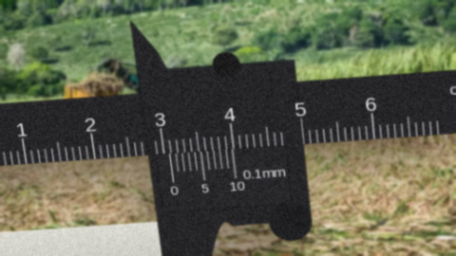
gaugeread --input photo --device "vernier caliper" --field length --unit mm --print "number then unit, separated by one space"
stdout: 30.8 mm
